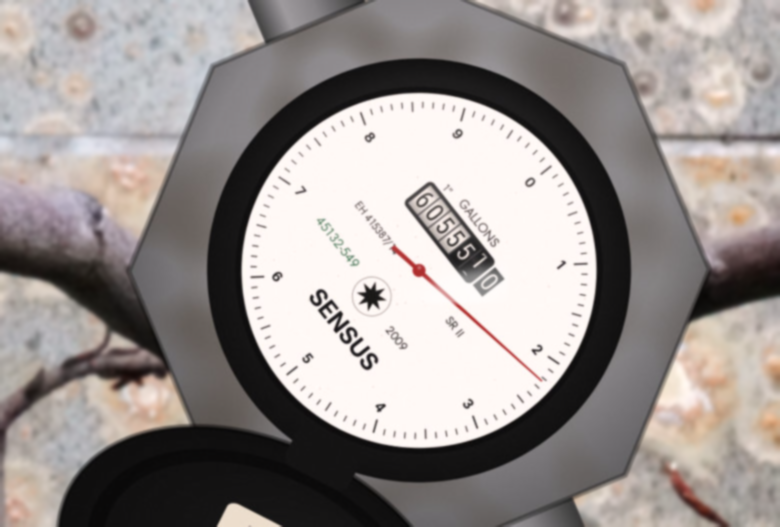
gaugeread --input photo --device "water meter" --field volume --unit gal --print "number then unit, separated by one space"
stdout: 6055512.2 gal
